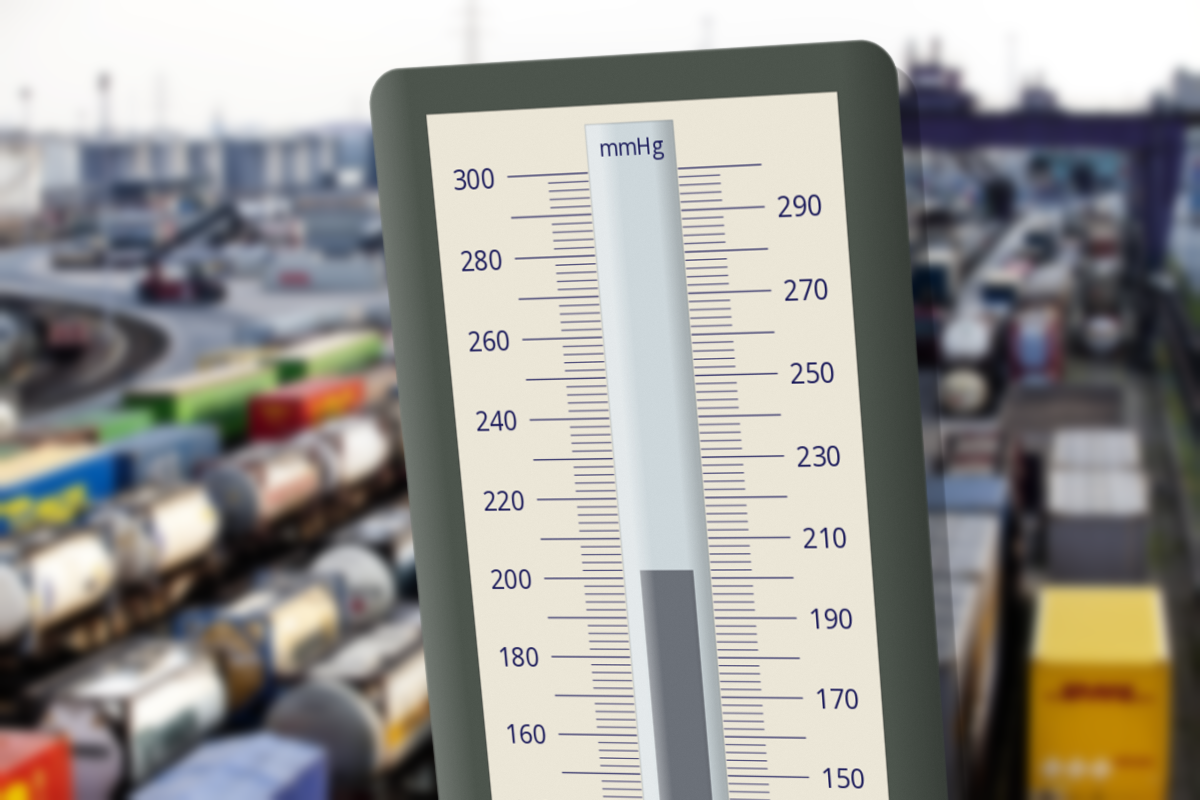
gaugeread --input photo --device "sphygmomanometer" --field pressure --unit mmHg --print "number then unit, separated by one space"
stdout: 202 mmHg
